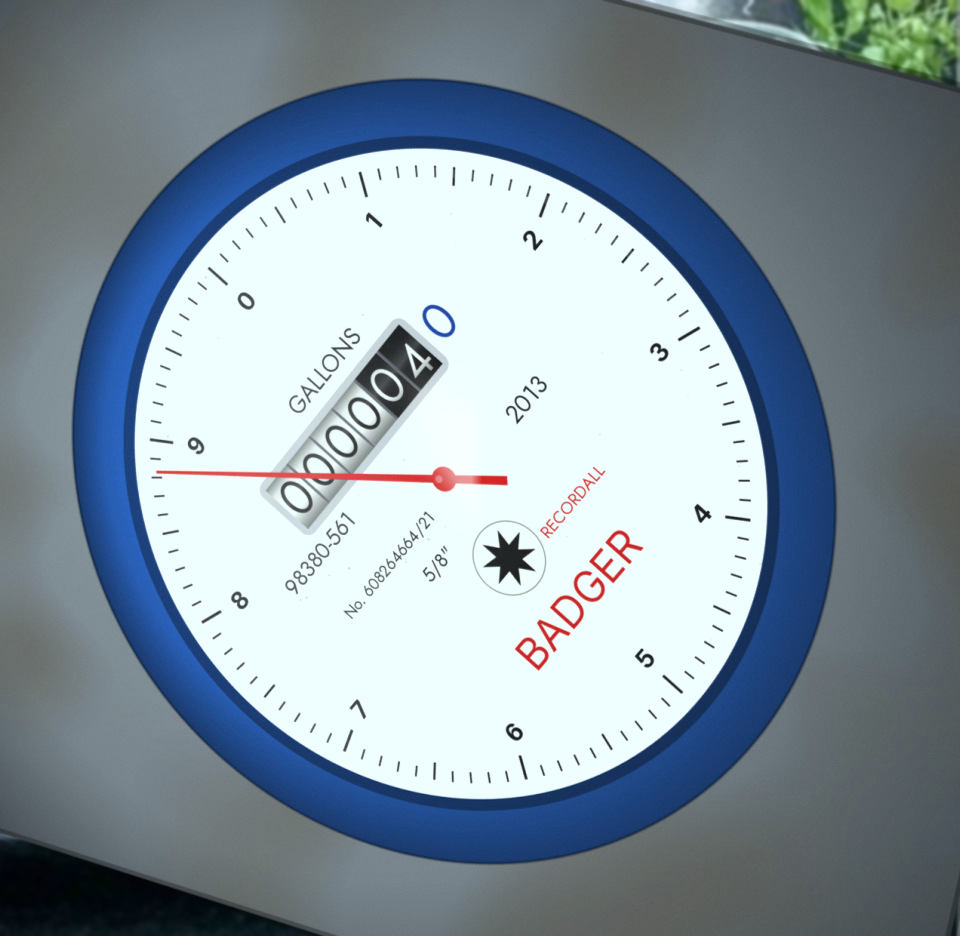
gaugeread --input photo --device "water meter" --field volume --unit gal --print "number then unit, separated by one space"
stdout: 38.8 gal
